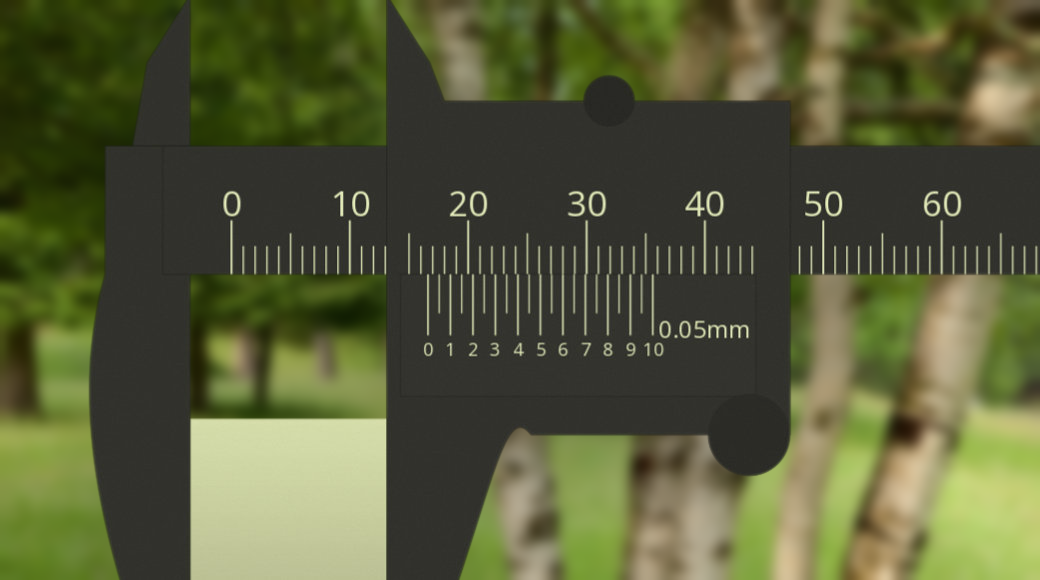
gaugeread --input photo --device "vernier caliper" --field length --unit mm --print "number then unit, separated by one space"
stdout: 16.6 mm
